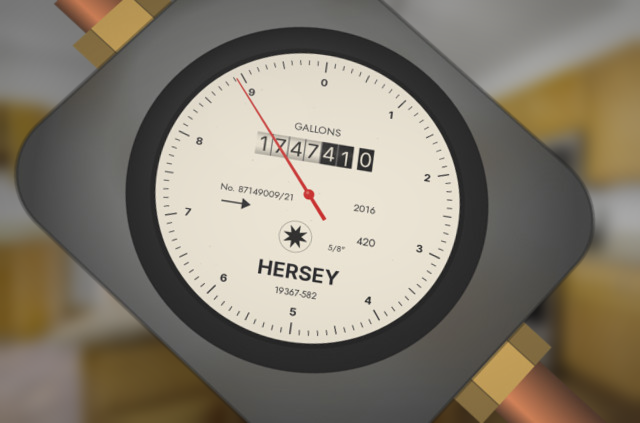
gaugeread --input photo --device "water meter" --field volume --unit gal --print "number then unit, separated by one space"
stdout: 1747408.9 gal
